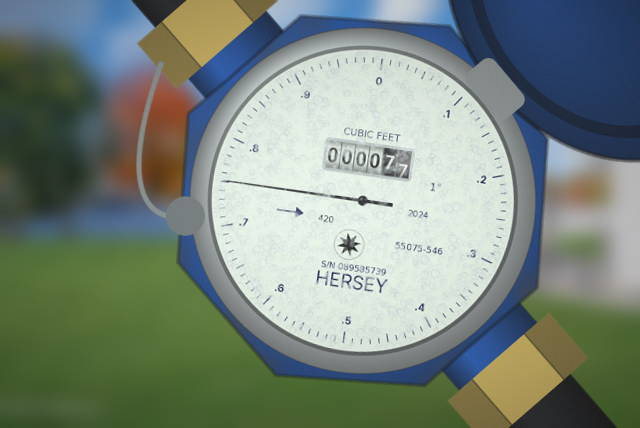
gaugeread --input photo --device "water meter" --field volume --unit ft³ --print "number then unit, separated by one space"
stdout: 76.75 ft³
